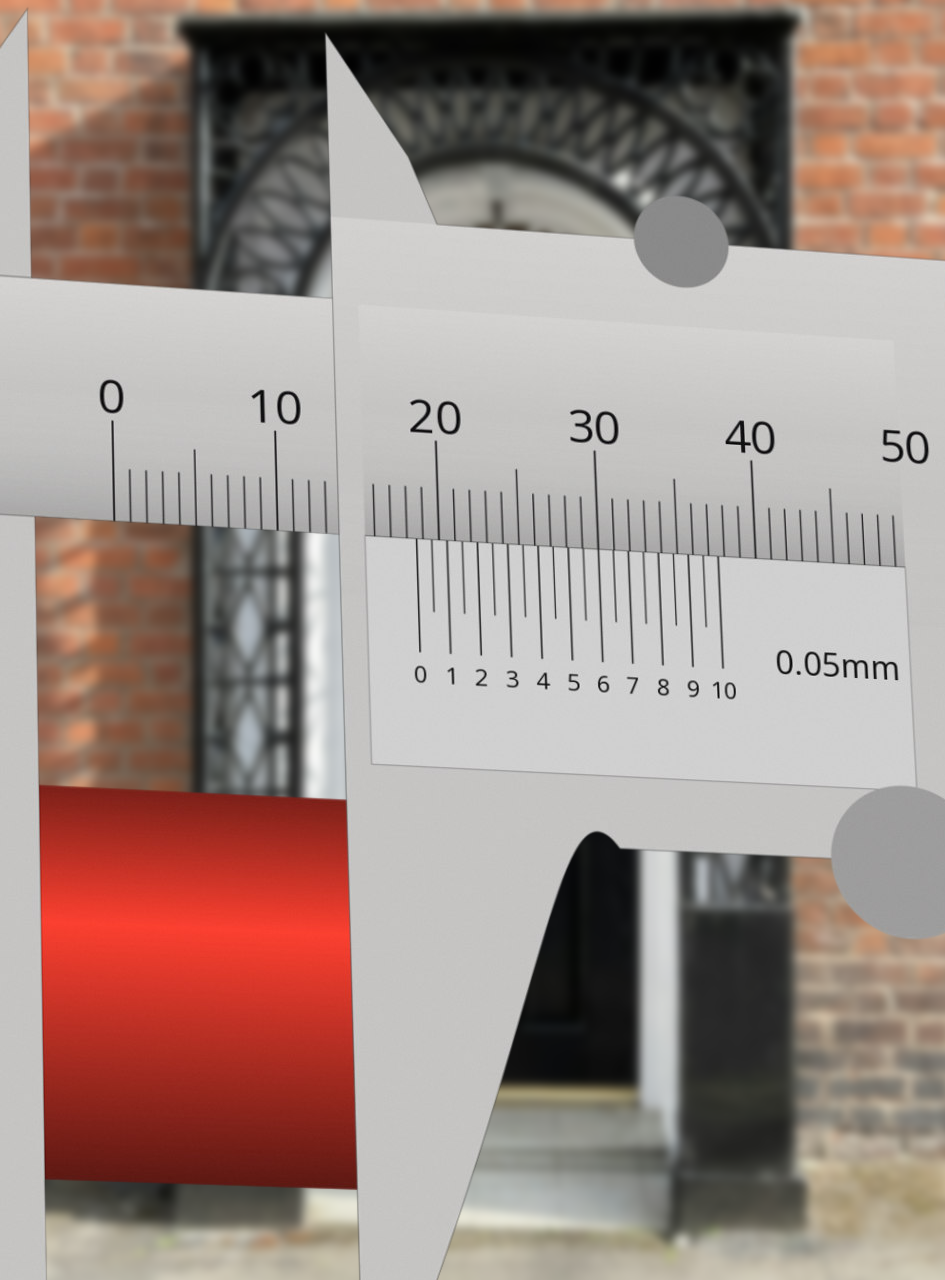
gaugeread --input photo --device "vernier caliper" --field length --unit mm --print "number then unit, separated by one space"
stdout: 18.6 mm
